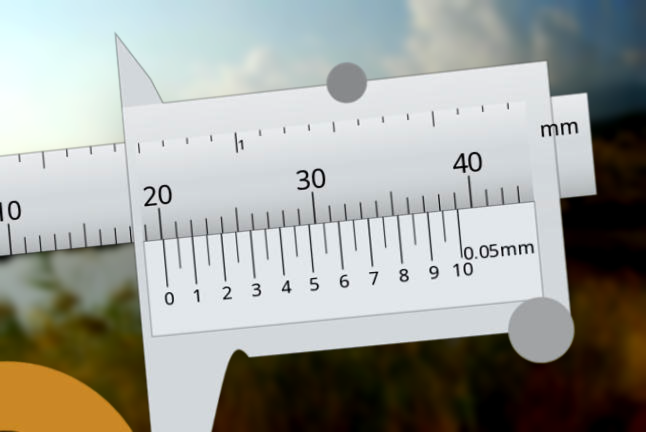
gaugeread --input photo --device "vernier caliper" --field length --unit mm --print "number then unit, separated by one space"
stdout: 20.1 mm
